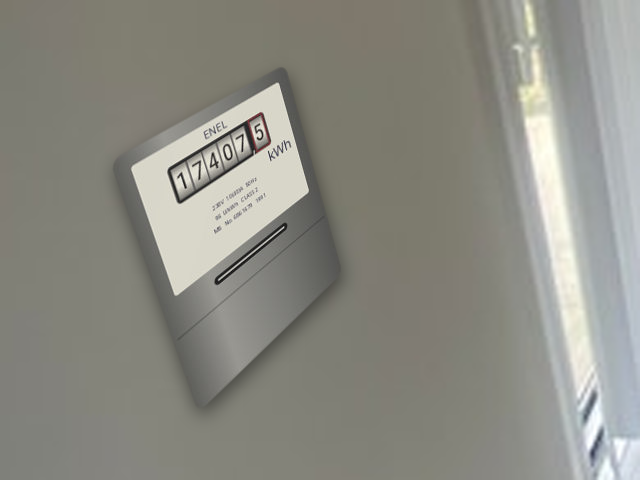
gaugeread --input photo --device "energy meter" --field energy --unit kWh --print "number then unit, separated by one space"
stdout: 17407.5 kWh
